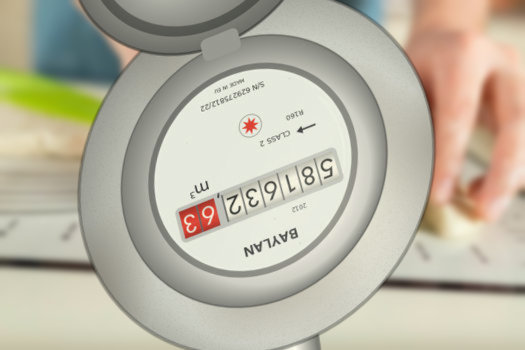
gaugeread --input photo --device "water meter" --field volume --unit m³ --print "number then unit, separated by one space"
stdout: 581632.63 m³
